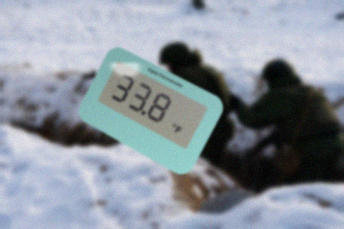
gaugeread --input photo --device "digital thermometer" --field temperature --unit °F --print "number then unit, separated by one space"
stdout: 33.8 °F
